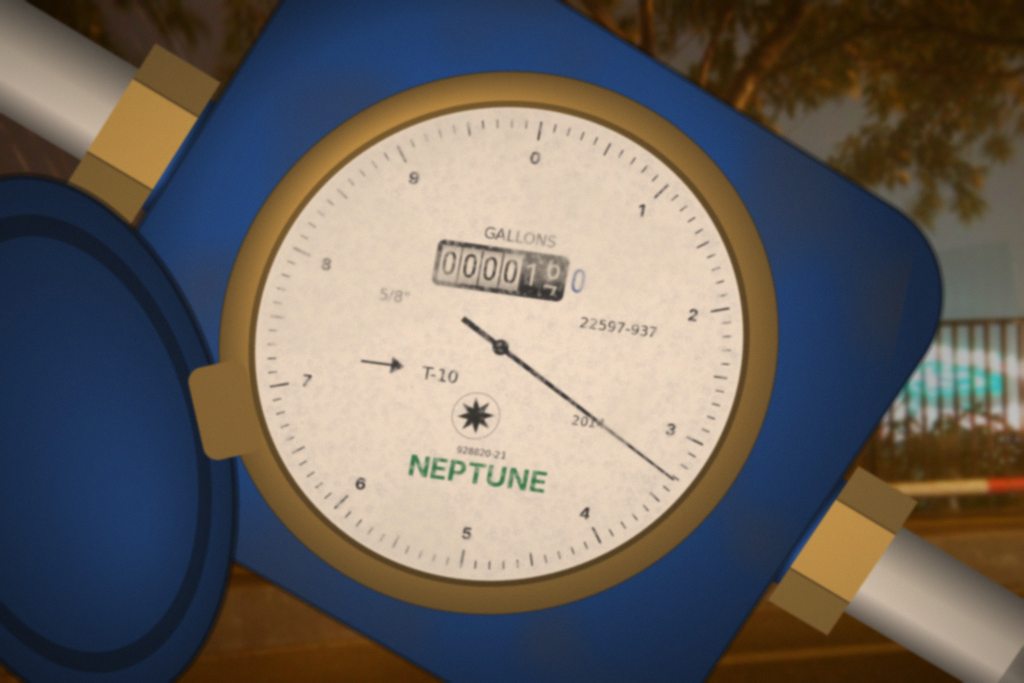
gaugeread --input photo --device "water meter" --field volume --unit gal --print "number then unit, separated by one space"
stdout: 163.3 gal
